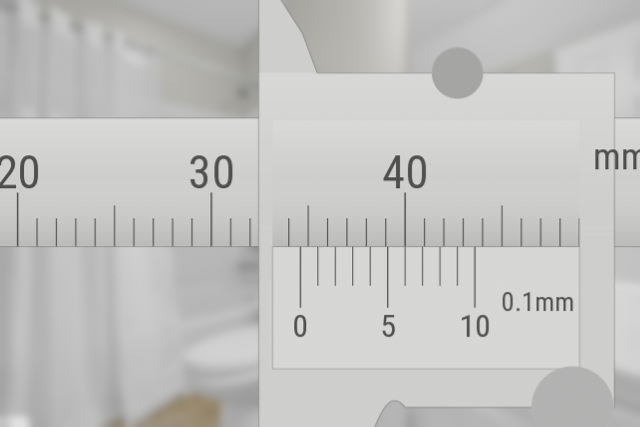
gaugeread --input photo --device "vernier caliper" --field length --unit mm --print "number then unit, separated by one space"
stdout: 34.6 mm
